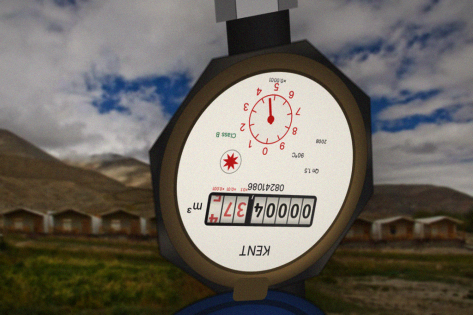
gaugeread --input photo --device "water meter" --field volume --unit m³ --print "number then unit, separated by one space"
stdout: 4.3744 m³
